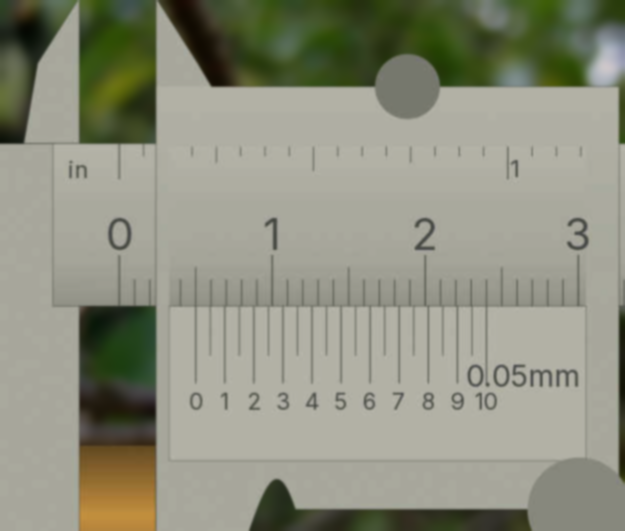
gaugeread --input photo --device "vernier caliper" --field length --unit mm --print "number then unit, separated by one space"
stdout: 5.0 mm
